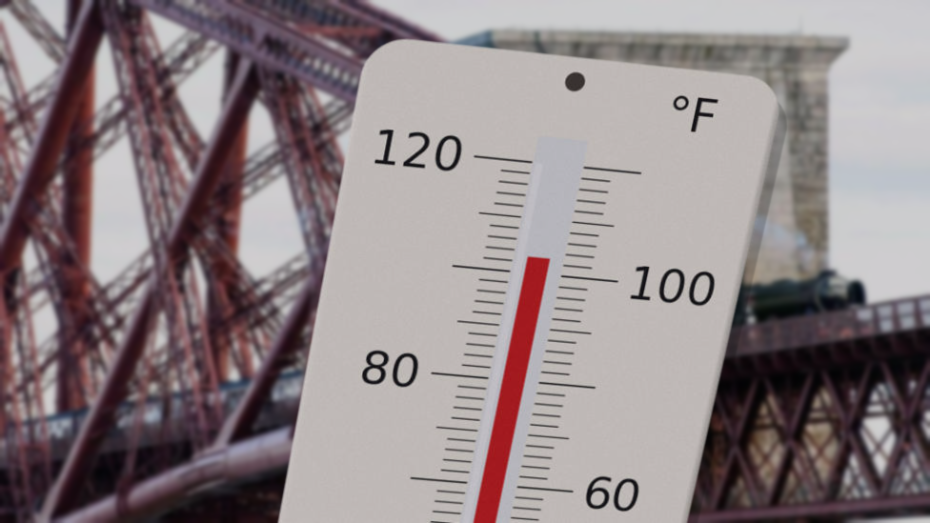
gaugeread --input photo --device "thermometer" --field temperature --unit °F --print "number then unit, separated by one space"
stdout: 103 °F
